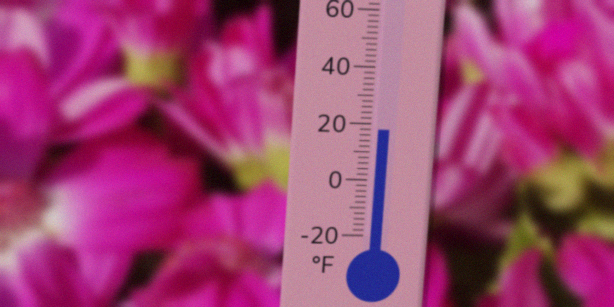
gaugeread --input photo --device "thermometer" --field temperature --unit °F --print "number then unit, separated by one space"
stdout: 18 °F
